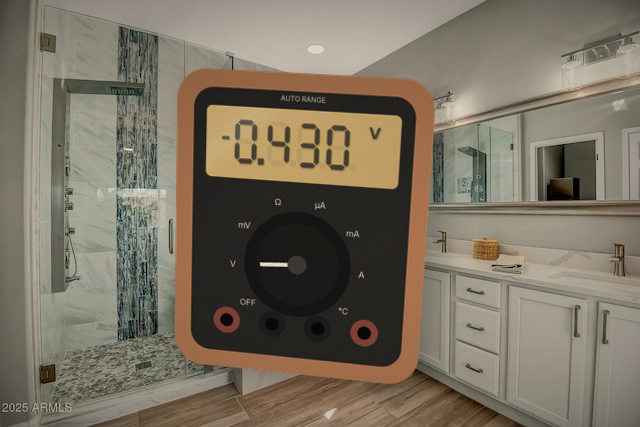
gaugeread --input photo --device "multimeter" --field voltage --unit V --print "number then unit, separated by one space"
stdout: -0.430 V
